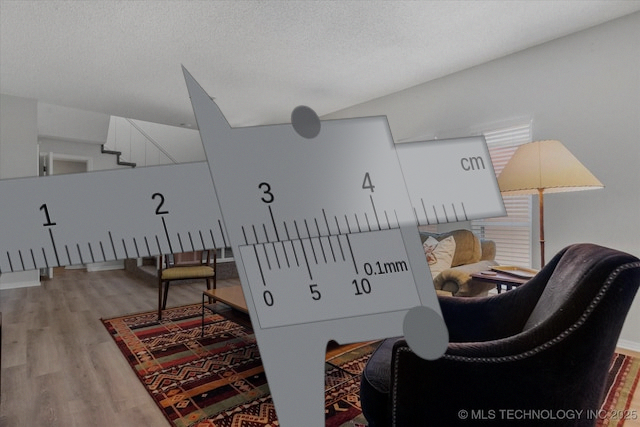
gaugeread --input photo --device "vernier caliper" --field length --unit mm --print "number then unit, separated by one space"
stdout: 27.6 mm
